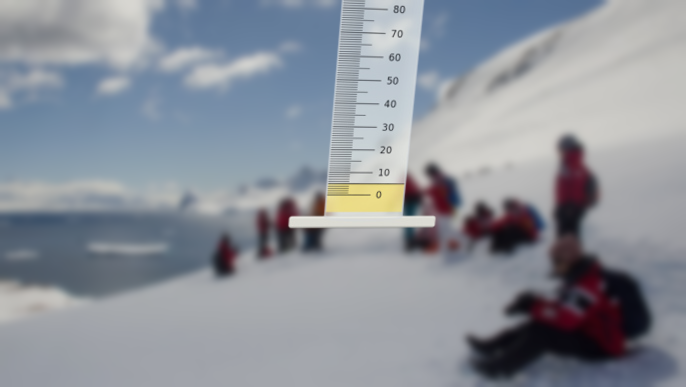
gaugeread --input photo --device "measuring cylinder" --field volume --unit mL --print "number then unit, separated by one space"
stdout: 5 mL
